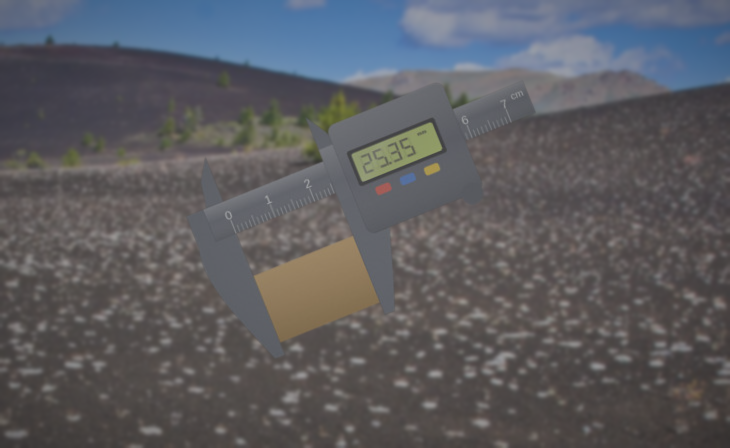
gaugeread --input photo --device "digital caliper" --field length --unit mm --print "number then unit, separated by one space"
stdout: 25.35 mm
